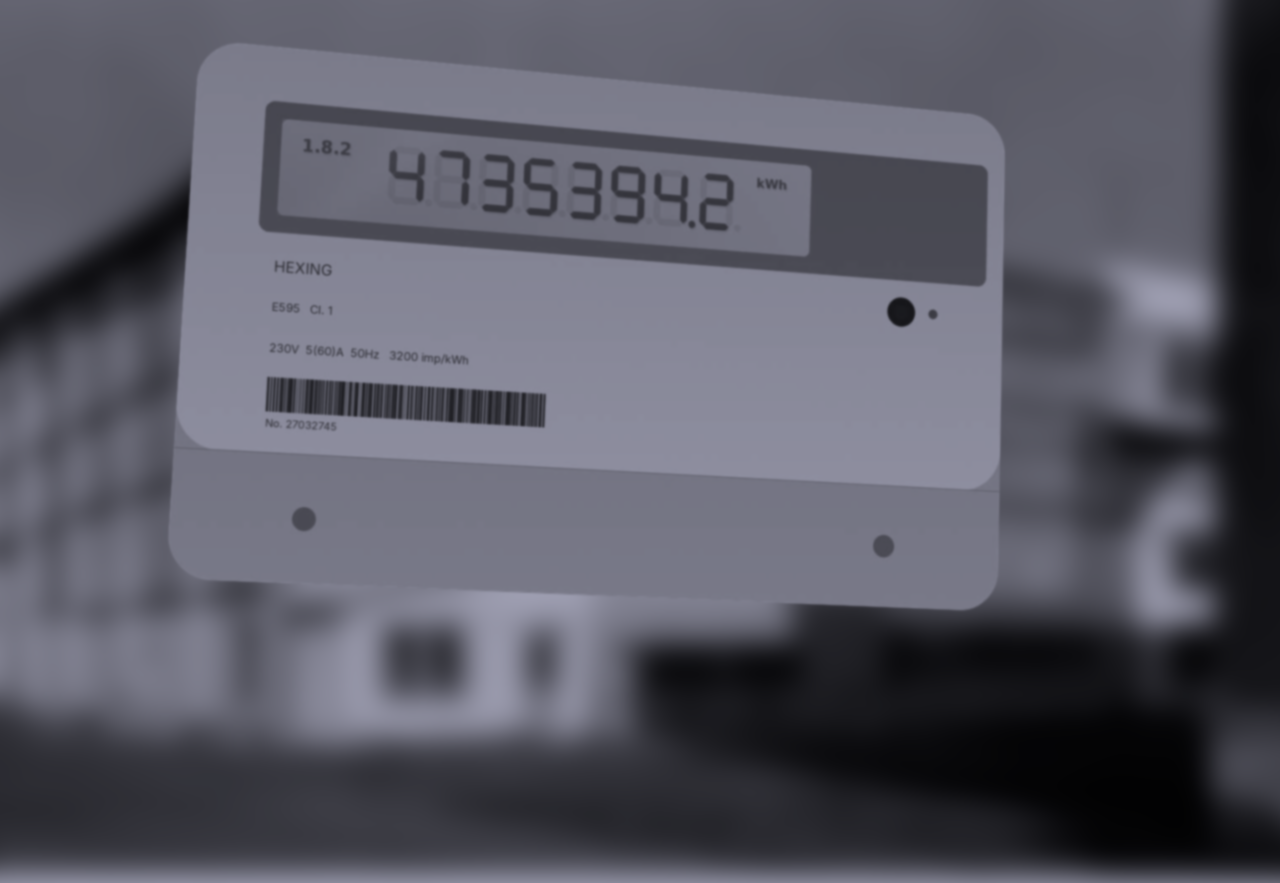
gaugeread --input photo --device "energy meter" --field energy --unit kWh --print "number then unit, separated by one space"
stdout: 4735394.2 kWh
